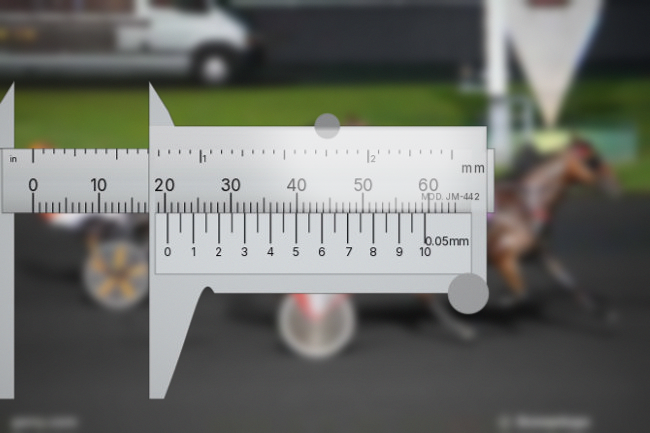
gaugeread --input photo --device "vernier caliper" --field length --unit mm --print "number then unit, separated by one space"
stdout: 20.4 mm
